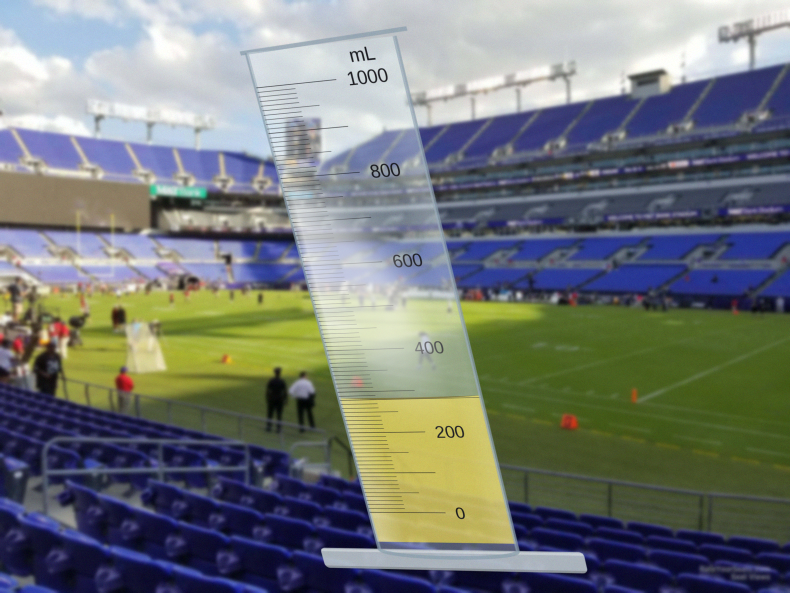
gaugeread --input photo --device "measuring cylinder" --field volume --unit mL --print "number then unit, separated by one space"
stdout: 280 mL
